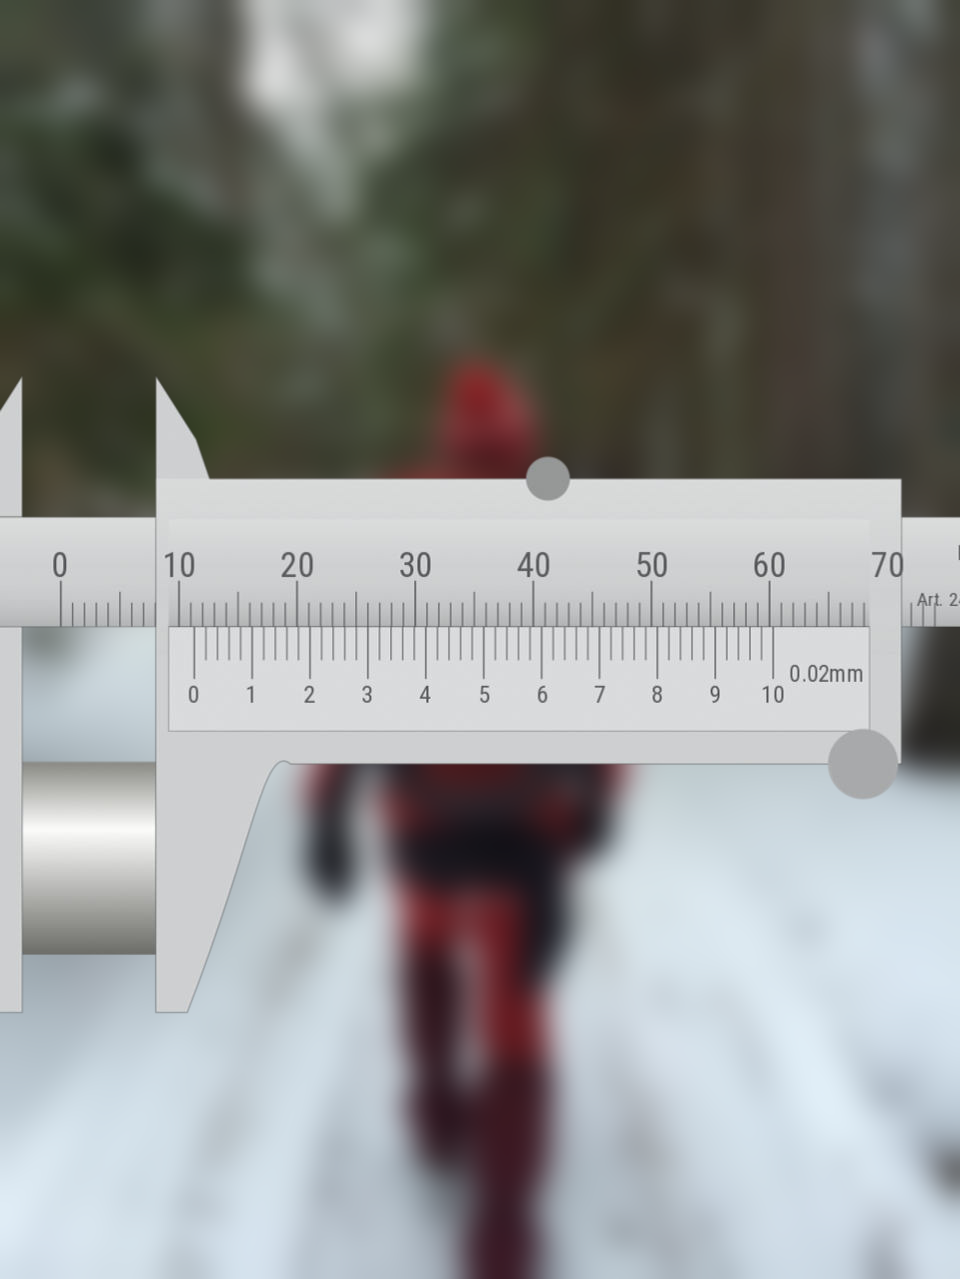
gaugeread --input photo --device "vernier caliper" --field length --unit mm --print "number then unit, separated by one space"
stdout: 11.3 mm
